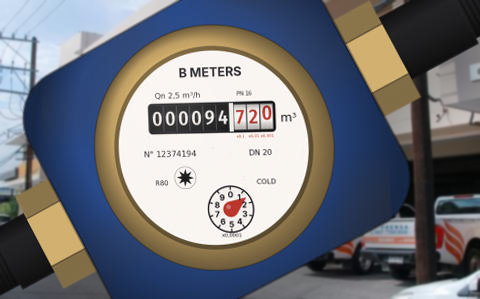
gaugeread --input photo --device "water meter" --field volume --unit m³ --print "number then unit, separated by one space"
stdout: 94.7201 m³
